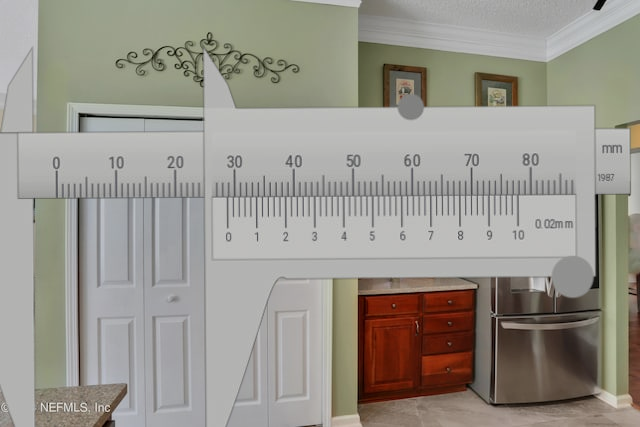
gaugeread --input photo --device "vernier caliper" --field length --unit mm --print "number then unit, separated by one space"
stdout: 28.8 mm
